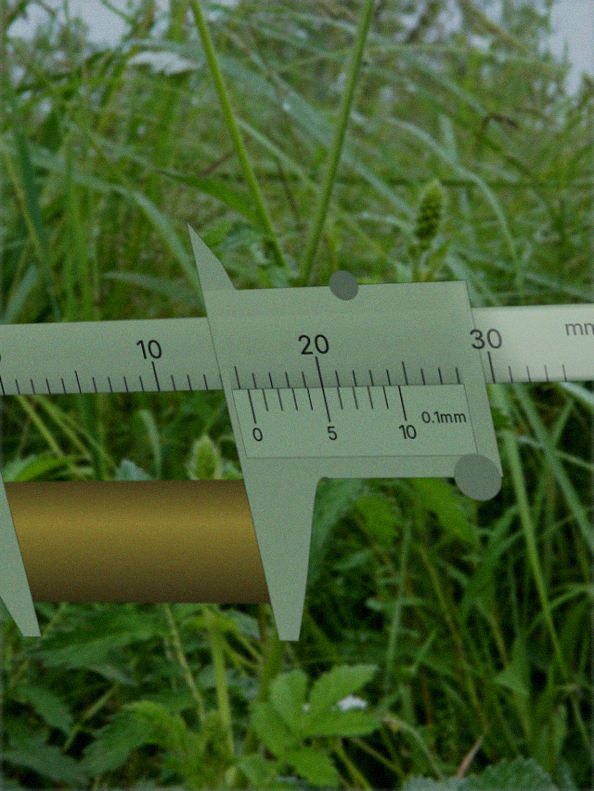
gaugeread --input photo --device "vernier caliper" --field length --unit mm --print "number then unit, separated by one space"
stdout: 15.5 mm
